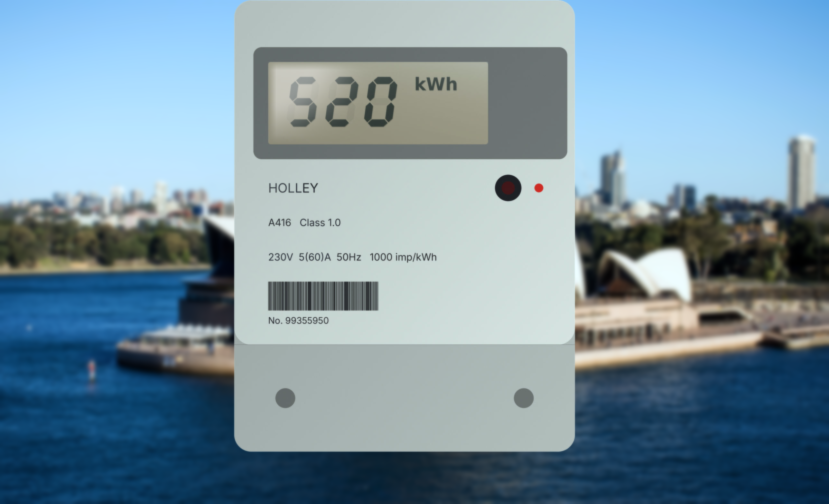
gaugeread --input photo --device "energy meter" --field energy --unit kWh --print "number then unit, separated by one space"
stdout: 520 kWh
